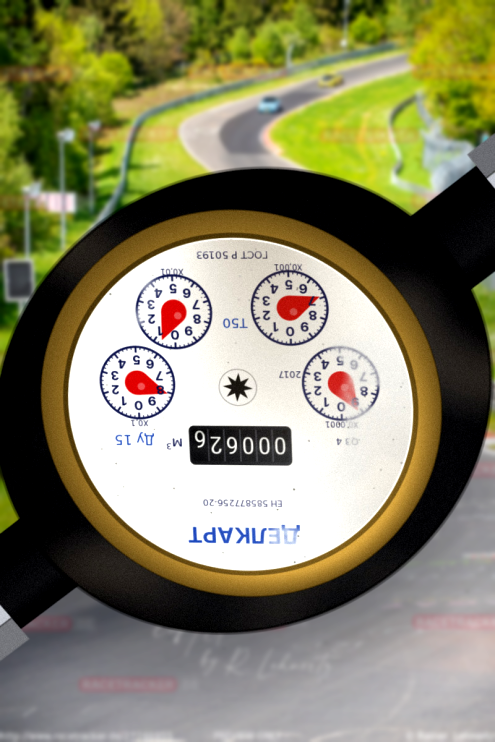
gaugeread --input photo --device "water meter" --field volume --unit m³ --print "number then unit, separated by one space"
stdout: 625.8069 m³
